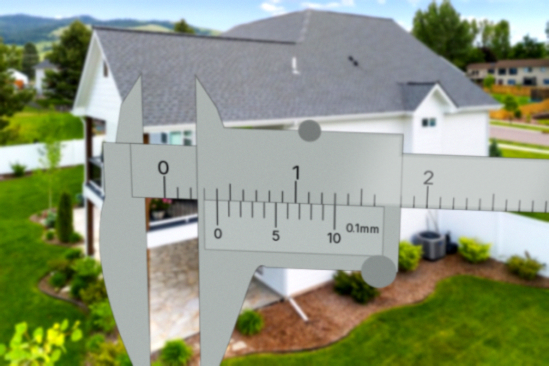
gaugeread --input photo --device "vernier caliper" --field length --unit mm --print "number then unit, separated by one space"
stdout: 4.0 mm
